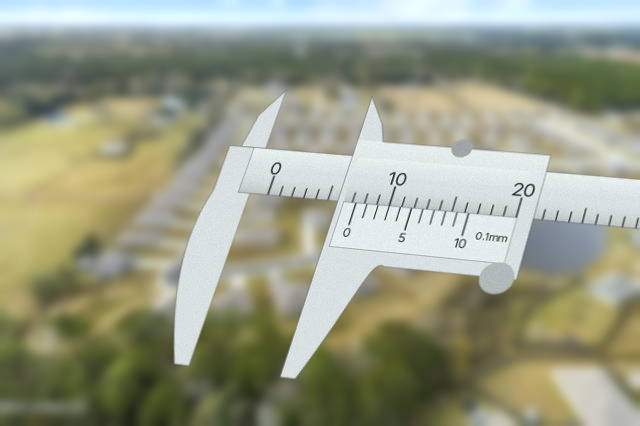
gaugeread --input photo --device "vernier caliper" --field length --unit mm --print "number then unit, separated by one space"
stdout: 7.3 mm
